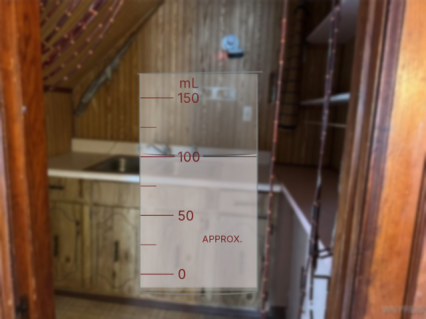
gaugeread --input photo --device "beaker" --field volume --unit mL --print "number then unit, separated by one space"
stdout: 100 mL
